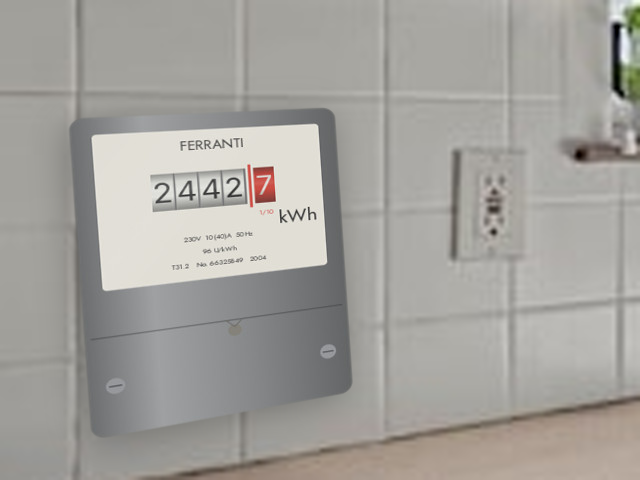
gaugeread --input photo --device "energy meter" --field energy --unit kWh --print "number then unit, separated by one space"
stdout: 2442.7 kWh
